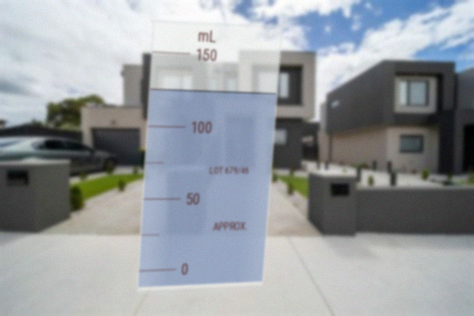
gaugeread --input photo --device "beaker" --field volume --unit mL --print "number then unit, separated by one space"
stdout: 125 mL
